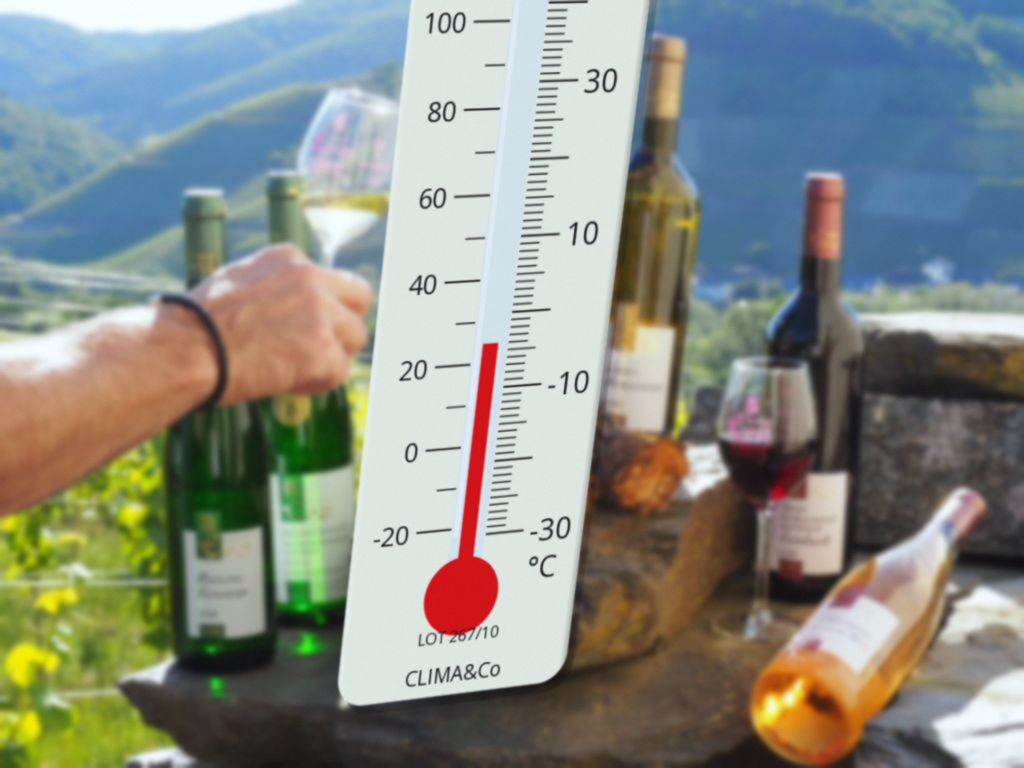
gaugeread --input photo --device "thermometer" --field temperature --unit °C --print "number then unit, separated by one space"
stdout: -4 °C
